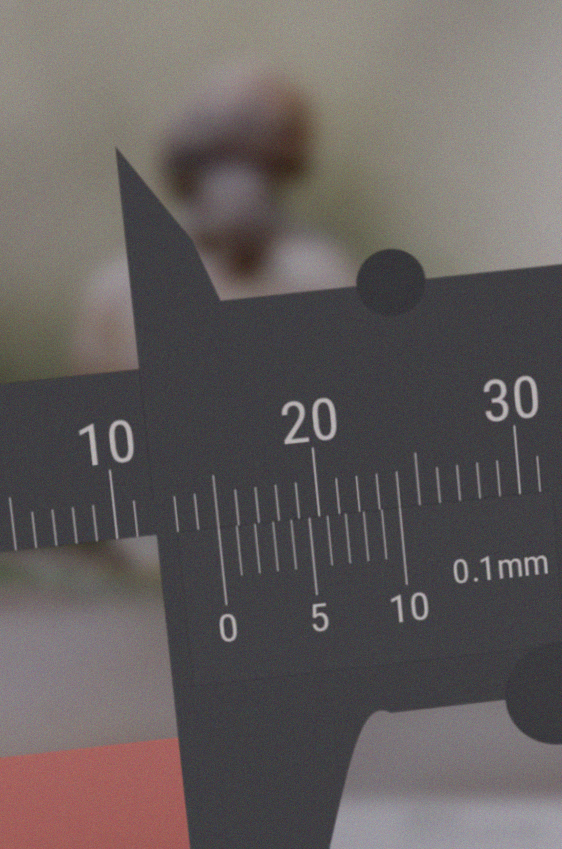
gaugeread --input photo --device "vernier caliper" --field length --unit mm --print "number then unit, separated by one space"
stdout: 15.0 mm
